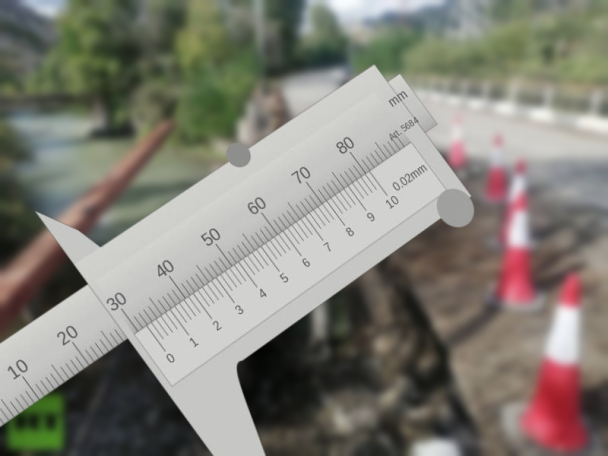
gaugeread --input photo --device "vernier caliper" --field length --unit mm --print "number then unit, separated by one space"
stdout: 31.8 mm
